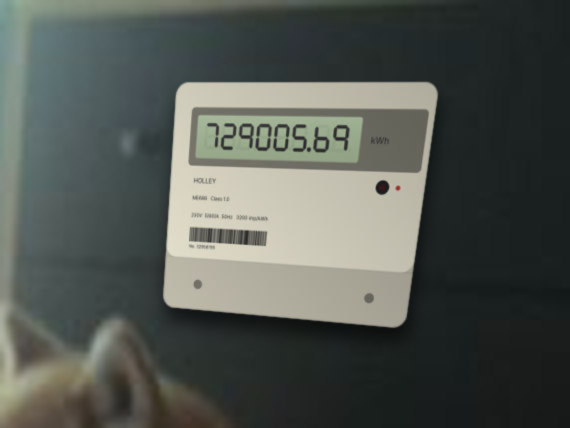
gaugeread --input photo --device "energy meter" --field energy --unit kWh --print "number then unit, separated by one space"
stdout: 729005.69 kWh
